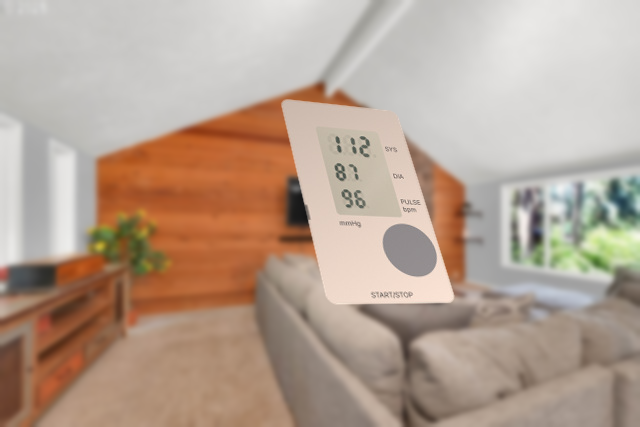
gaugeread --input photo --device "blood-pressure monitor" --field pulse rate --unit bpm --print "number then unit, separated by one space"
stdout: 96 bpm
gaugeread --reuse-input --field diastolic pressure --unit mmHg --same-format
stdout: 87 mmHg
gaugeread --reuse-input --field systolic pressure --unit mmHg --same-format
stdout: 112 mmHg
